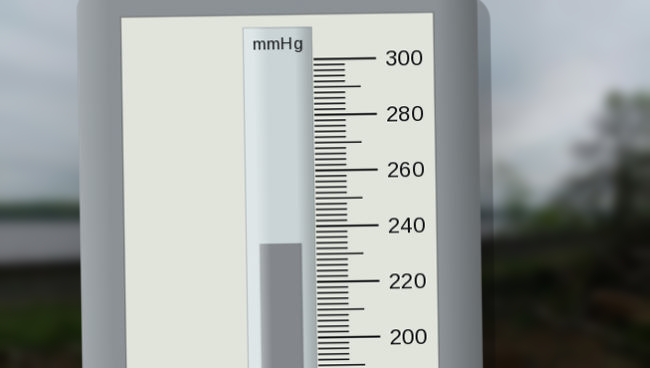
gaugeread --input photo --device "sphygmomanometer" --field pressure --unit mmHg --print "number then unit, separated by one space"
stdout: 234 mmHg
